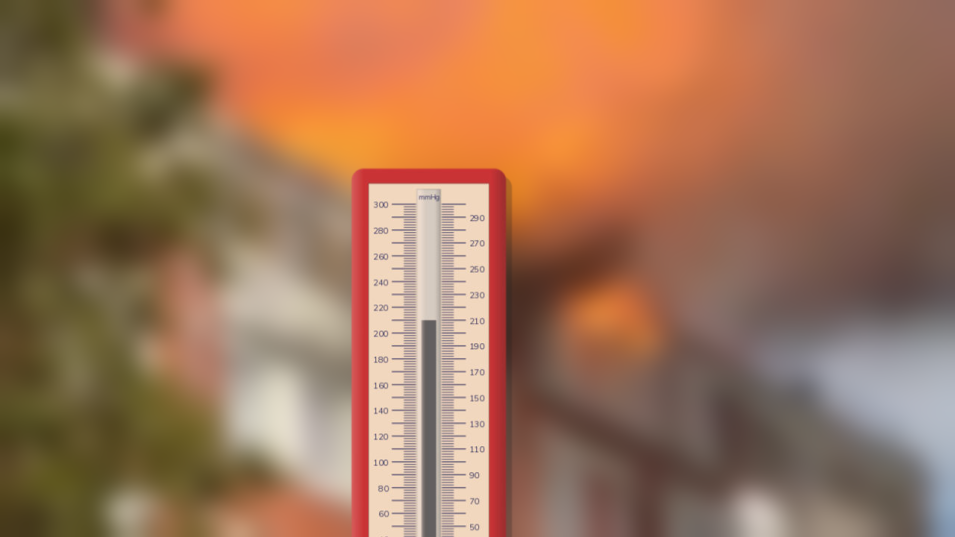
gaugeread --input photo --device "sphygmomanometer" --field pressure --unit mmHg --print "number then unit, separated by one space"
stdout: 210 mmHg
